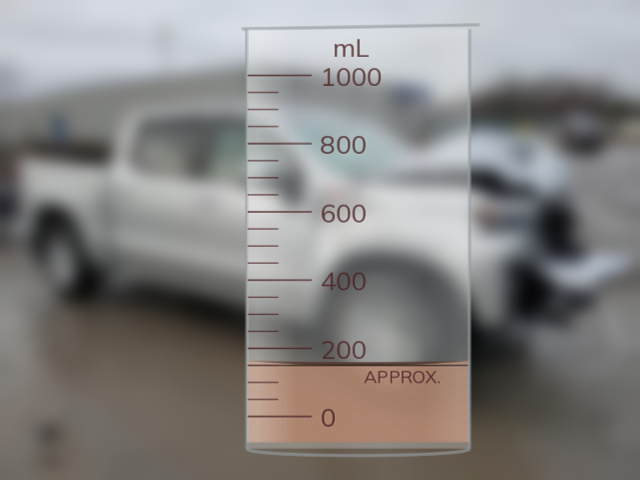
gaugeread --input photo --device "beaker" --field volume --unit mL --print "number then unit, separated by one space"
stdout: 150 mL
